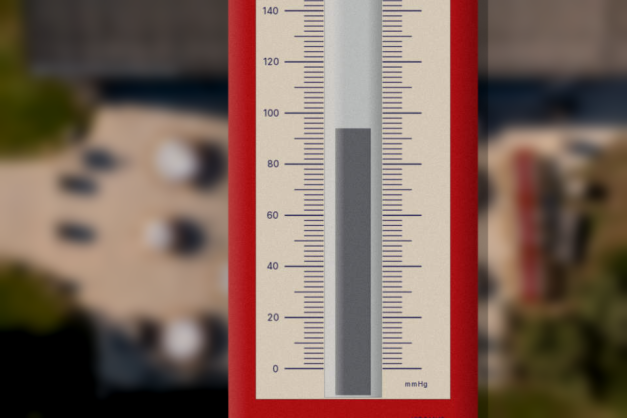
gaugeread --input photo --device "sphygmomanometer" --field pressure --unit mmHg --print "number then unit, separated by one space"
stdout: 94 mmHg
